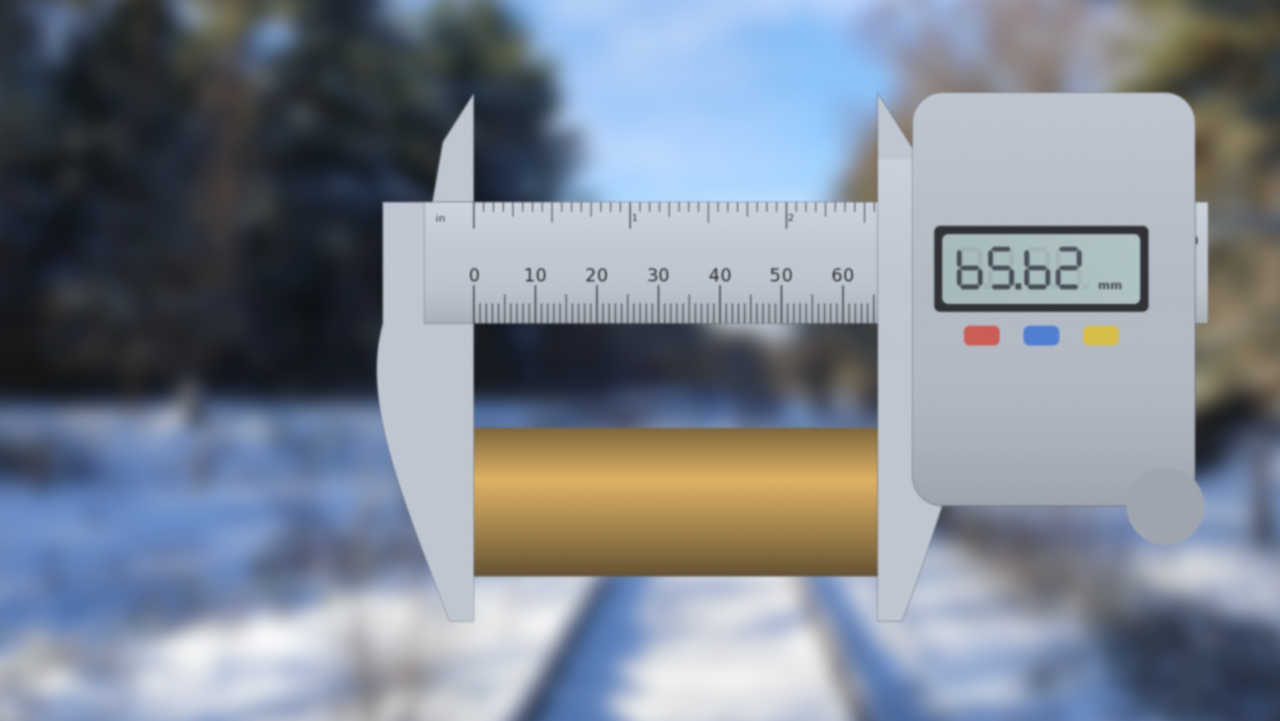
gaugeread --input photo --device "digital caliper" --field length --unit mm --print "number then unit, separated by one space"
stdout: 65.62 mm
